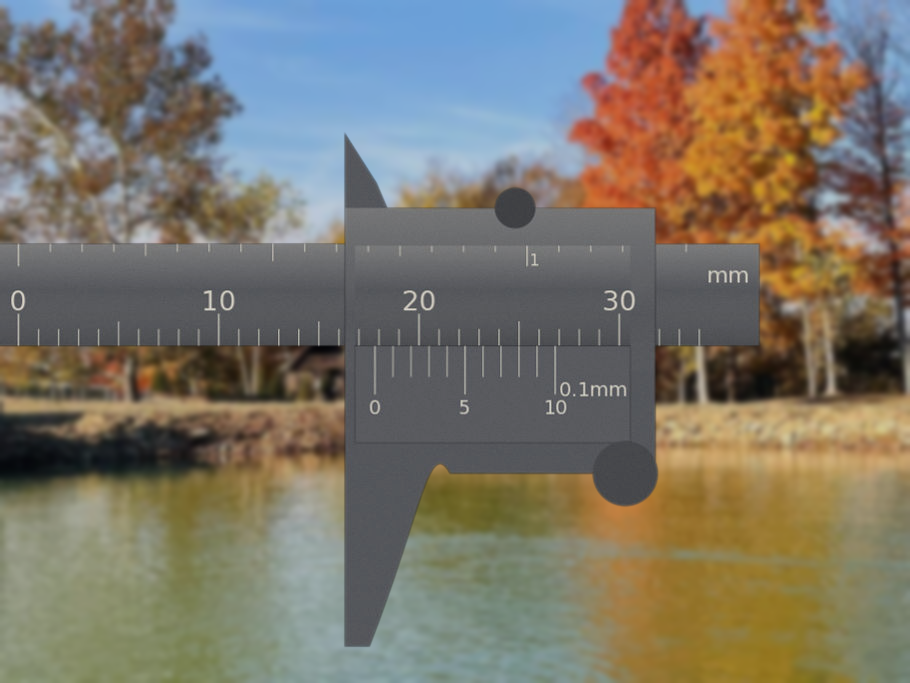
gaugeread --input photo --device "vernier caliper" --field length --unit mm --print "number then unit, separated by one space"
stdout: 17.8 mm
